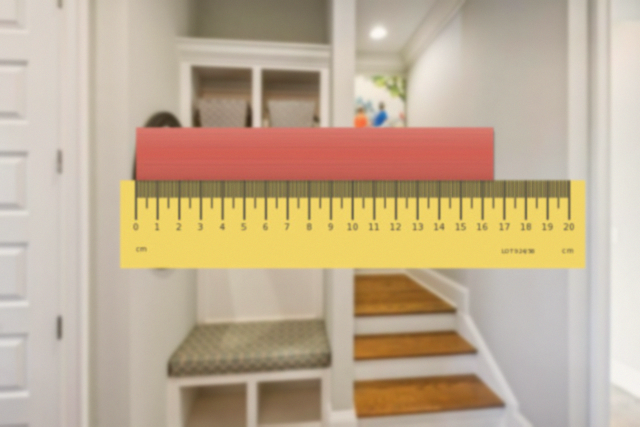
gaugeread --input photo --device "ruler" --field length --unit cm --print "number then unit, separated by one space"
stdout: 16.5 cm
